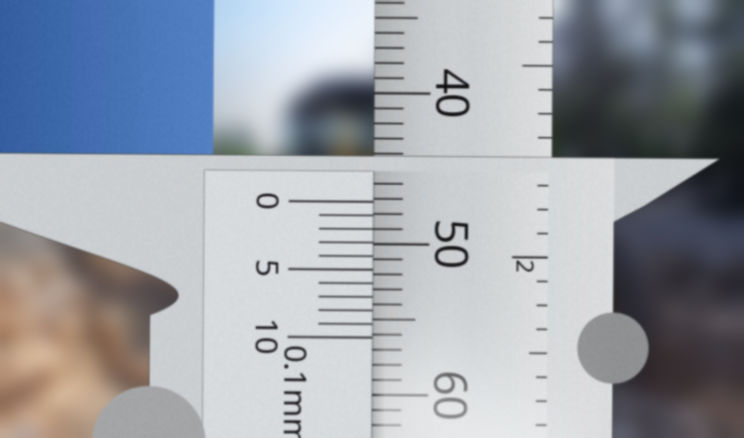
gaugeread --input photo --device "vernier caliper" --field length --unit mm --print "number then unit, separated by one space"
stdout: 47.2 mm
